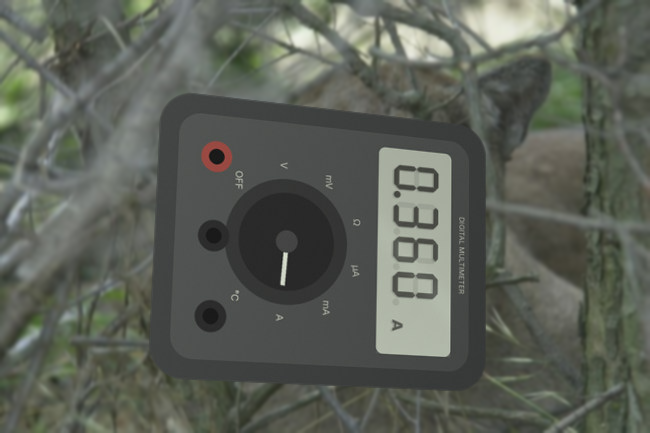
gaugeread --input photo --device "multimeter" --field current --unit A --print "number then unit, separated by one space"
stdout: 0.360 A
